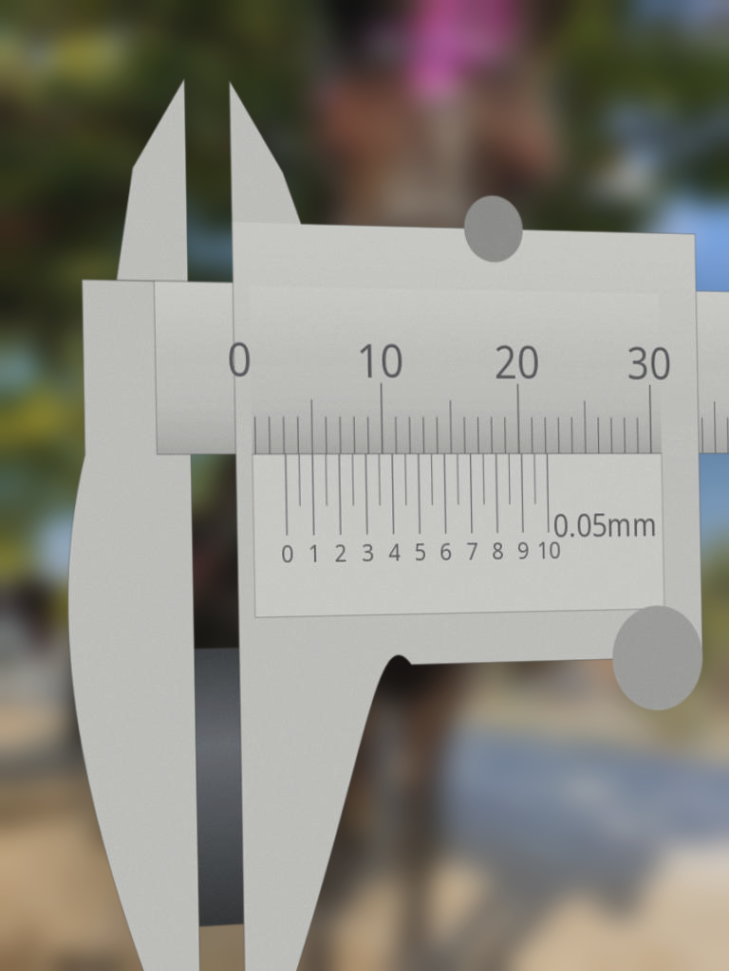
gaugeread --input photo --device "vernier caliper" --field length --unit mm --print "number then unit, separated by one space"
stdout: 3.1 mm
